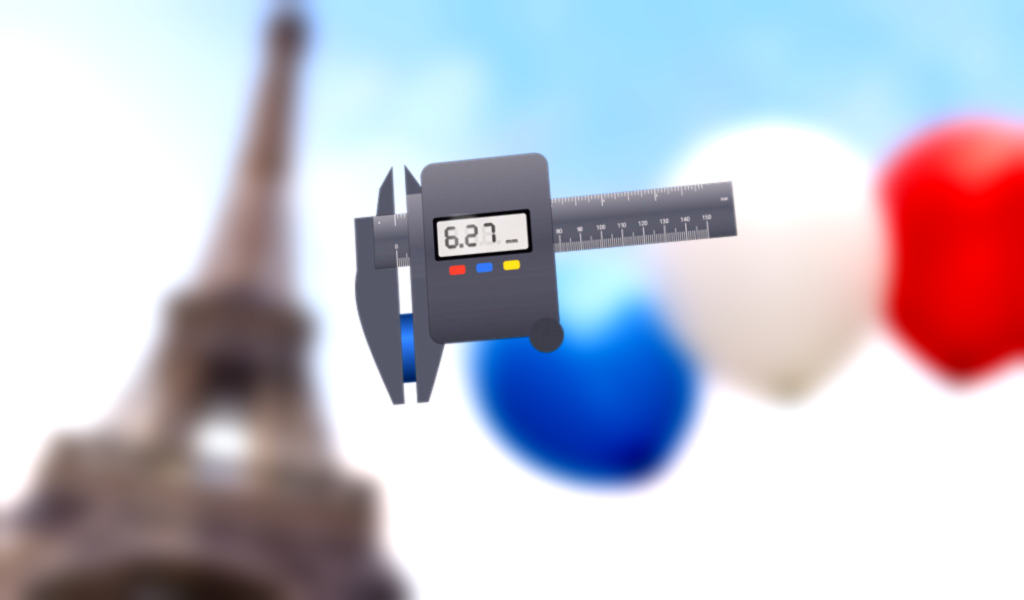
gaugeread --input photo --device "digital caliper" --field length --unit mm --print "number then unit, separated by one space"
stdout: 6.27 mm
